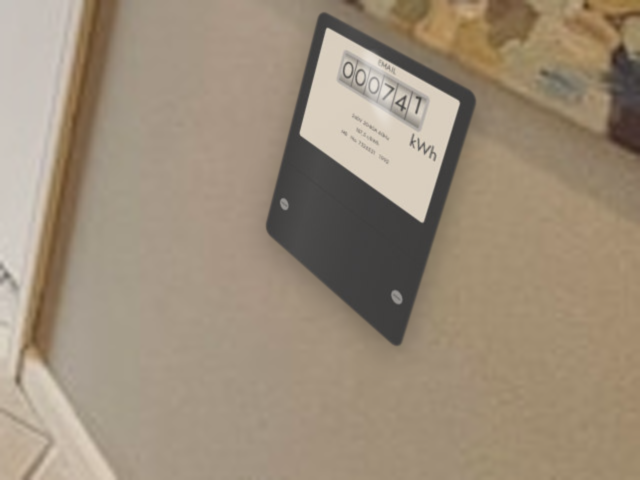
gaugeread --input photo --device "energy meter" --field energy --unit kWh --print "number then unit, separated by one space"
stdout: 741 kWh
